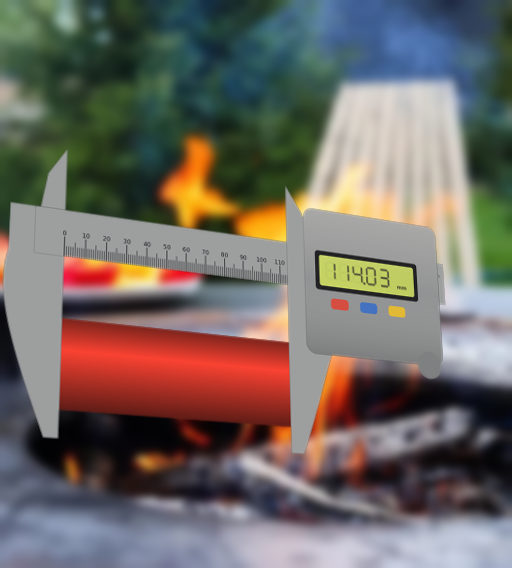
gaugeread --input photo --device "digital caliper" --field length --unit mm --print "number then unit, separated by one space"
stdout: 114.03 mm
